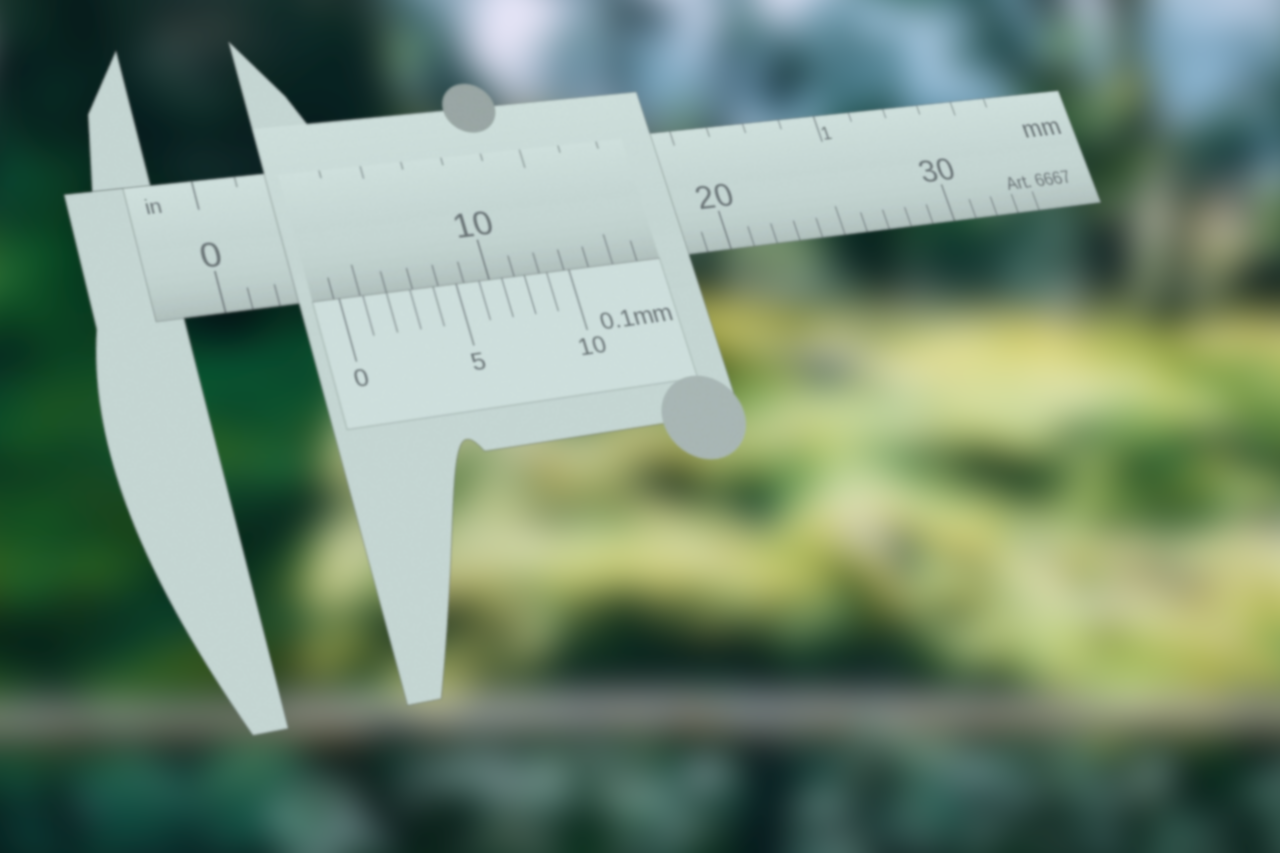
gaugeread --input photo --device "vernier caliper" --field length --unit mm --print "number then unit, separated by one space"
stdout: 4.2 mm
